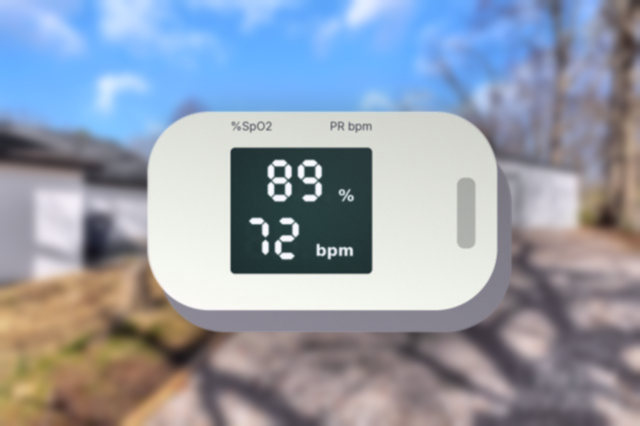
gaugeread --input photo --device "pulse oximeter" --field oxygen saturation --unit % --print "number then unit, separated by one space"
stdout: 89 %
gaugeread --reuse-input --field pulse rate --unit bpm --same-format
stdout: 72 bpm
